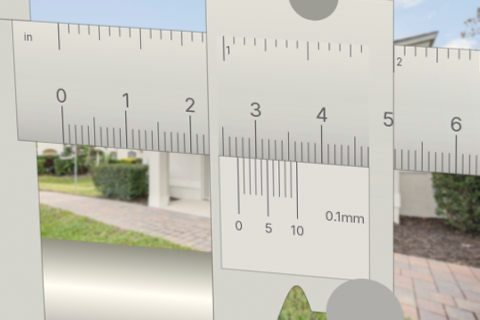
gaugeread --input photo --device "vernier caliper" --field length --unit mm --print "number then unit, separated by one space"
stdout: 27.2 mm
